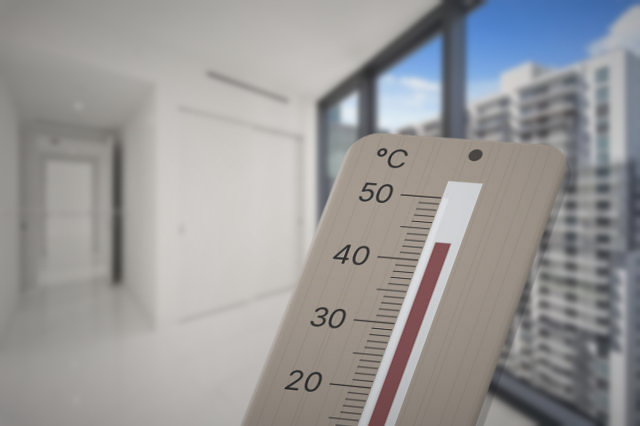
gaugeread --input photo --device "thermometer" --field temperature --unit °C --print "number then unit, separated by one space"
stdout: 43 °C
